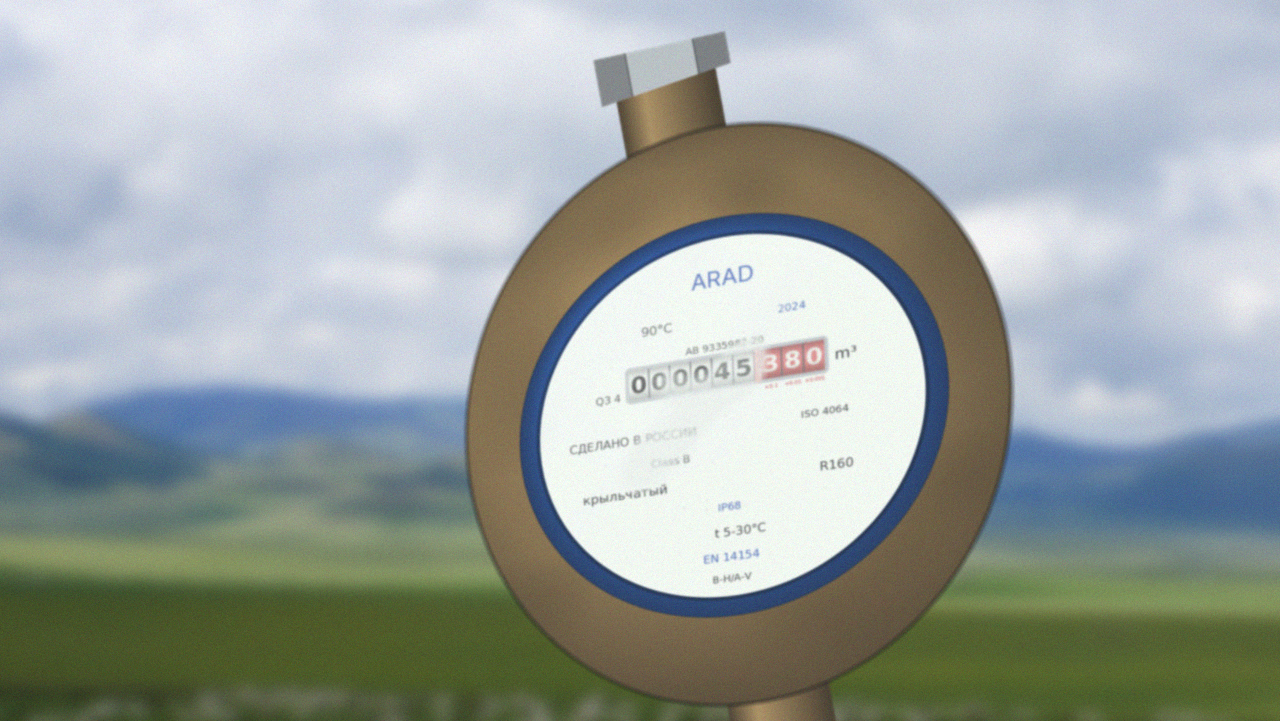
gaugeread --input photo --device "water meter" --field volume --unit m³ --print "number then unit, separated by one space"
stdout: 45.380 m³
